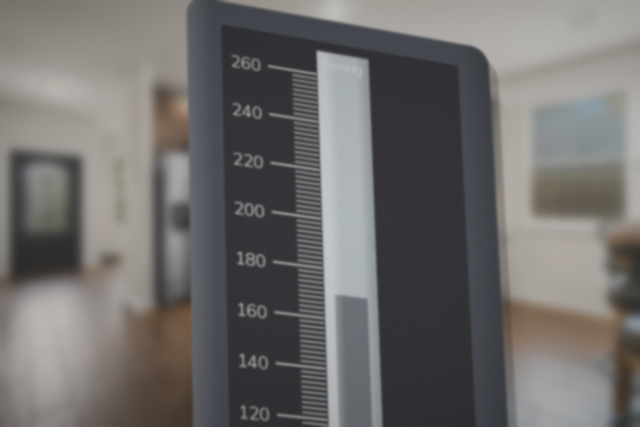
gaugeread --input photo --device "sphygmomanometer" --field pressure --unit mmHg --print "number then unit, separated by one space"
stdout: 170 mmHg
